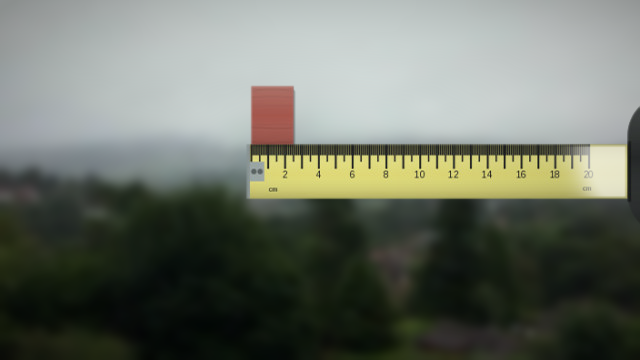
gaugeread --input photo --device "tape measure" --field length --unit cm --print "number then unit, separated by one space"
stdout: 2.5 cm
